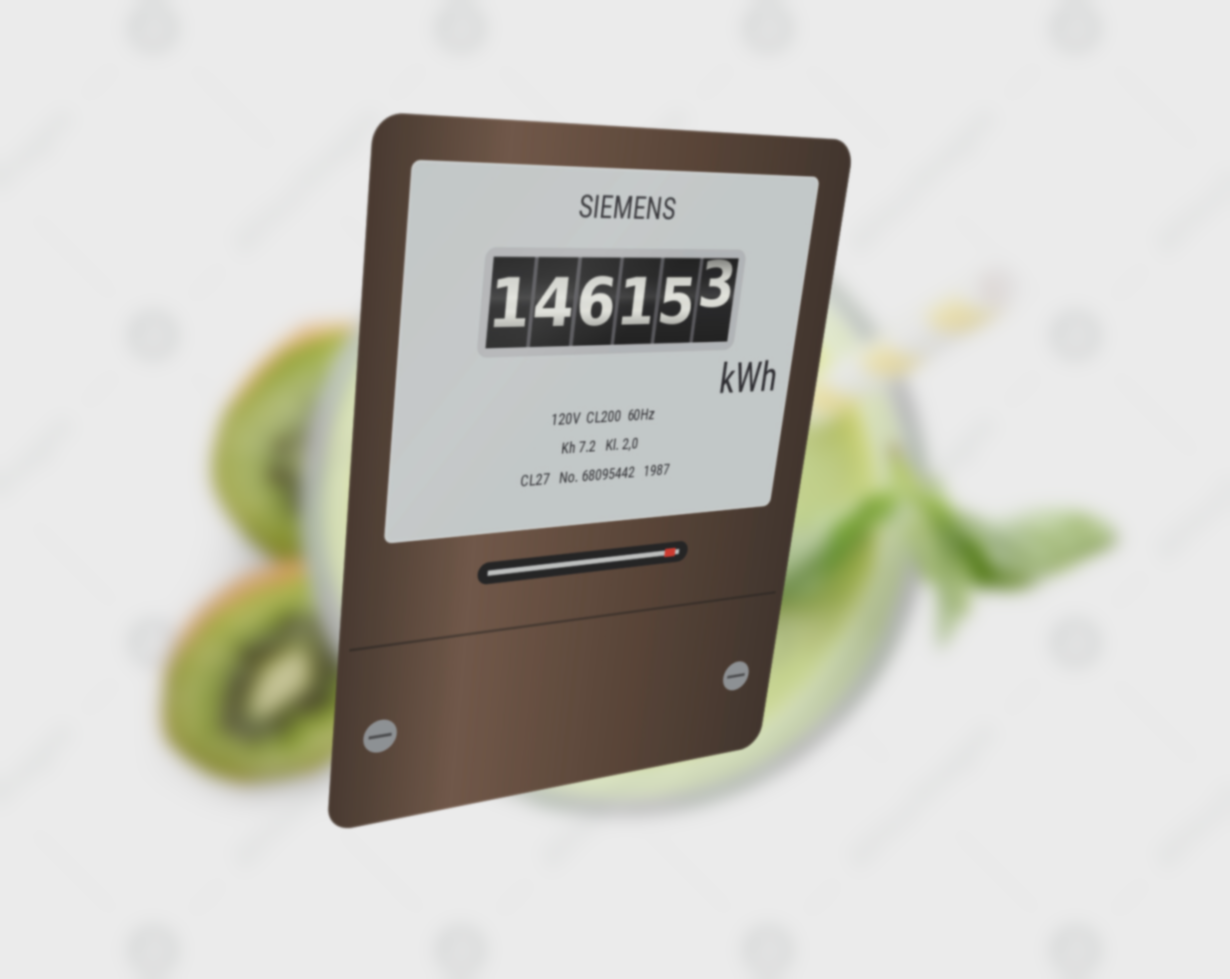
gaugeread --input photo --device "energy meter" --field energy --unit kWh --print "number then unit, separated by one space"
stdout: 146153 kWh
